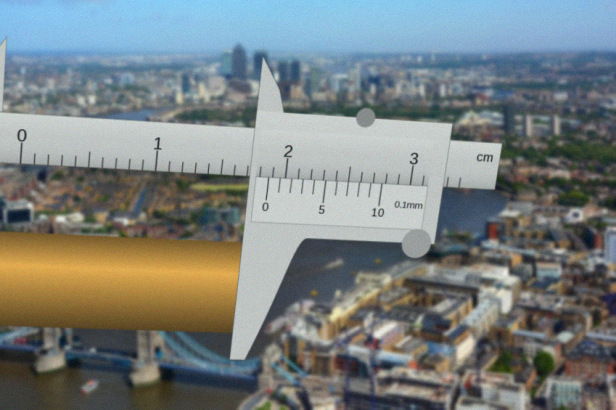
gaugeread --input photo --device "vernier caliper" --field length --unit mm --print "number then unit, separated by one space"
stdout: 18.7 mm
